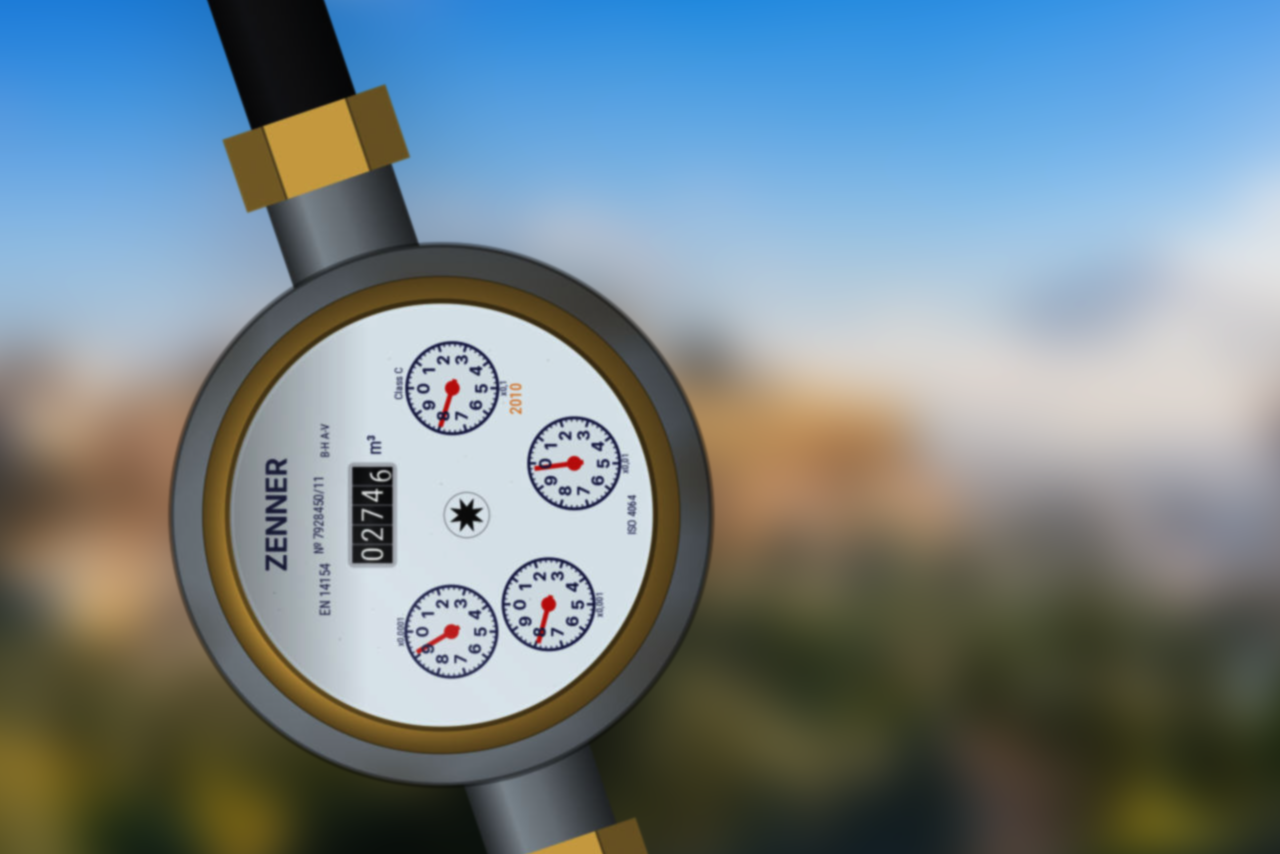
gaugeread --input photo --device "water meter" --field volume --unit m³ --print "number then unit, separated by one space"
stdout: 2745.7979 m³
